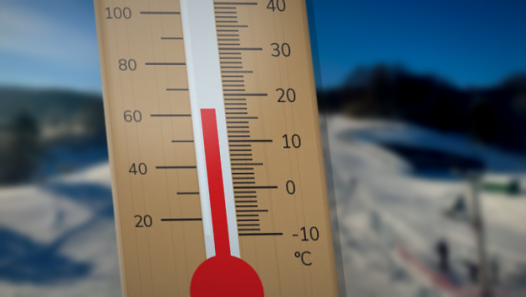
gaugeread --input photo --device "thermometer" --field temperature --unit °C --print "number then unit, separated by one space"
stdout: 17 °C
